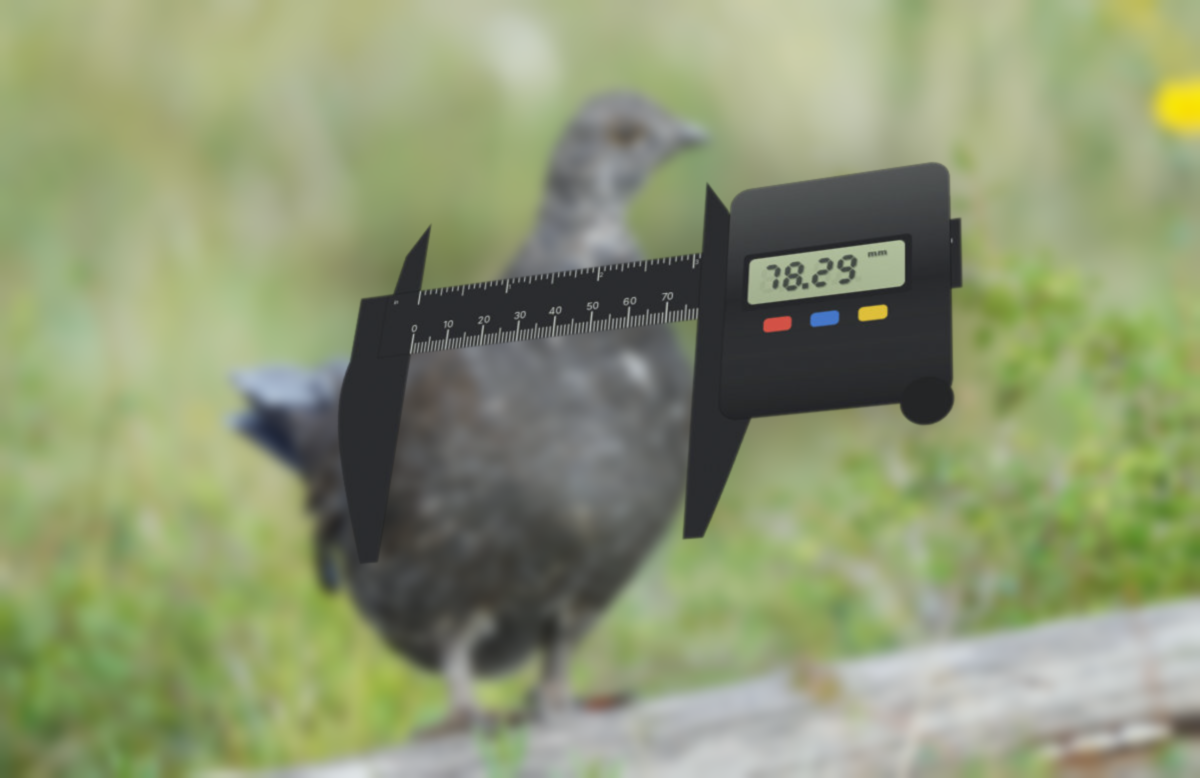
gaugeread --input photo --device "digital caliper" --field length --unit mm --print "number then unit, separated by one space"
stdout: 78.29 mm
